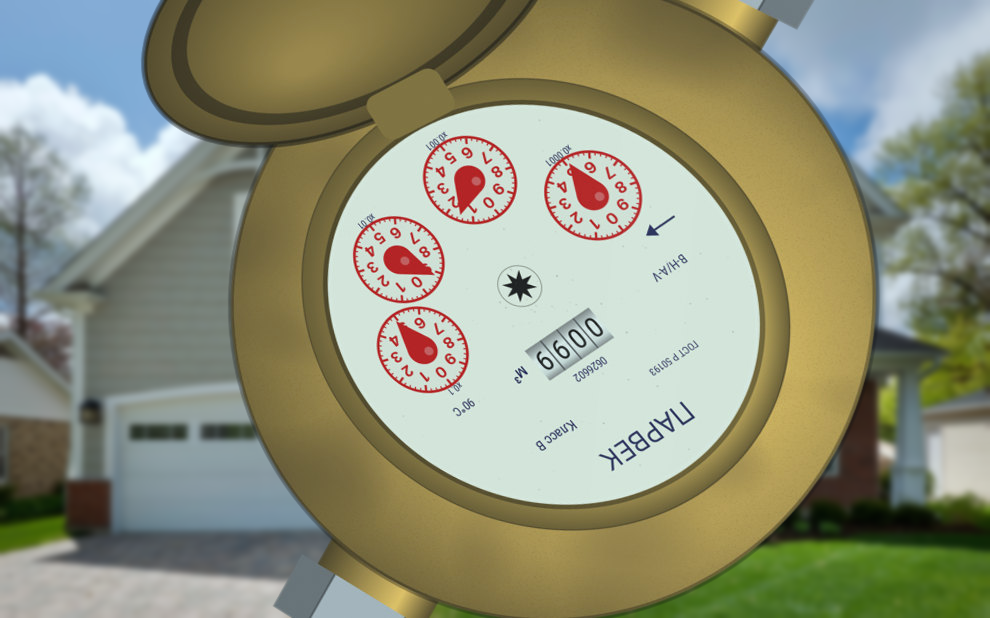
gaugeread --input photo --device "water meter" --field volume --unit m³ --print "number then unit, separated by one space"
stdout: 99.4915 m³
